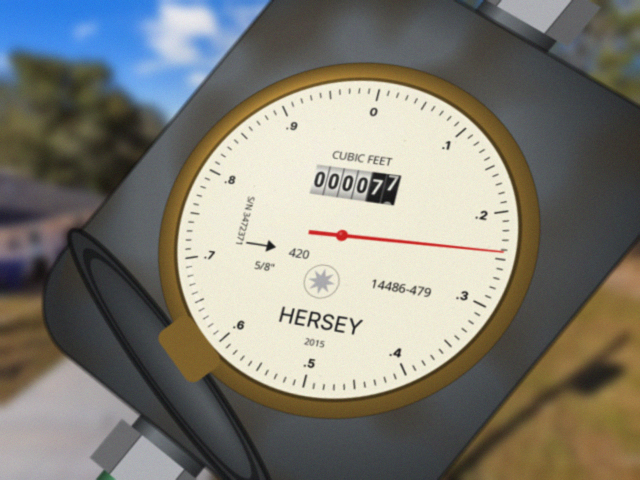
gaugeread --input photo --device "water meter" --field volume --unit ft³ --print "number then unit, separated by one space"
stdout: 77.24 ft³
